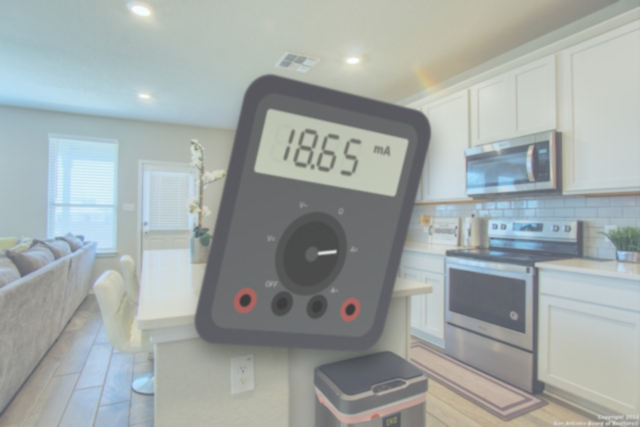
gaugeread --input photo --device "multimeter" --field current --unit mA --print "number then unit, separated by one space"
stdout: 18.65 mA
